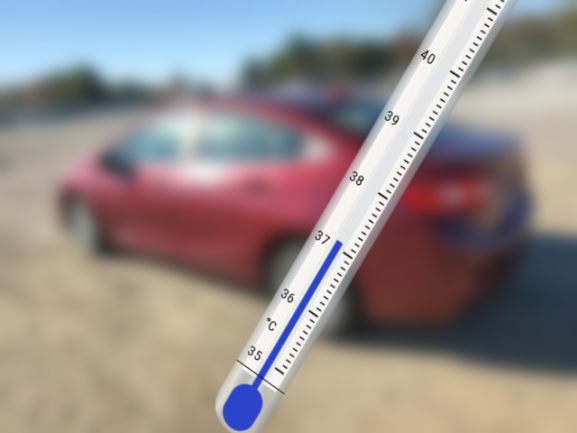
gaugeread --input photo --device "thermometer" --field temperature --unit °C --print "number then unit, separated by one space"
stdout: 37.1 °C
